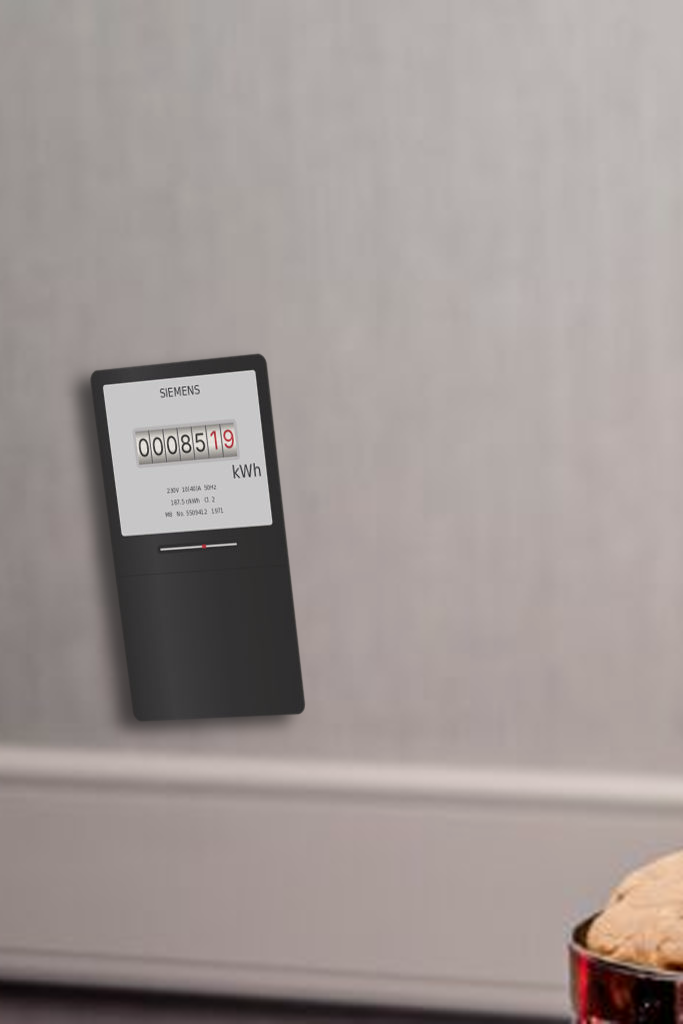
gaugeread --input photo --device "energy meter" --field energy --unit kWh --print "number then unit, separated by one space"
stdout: 85.19 kWh
